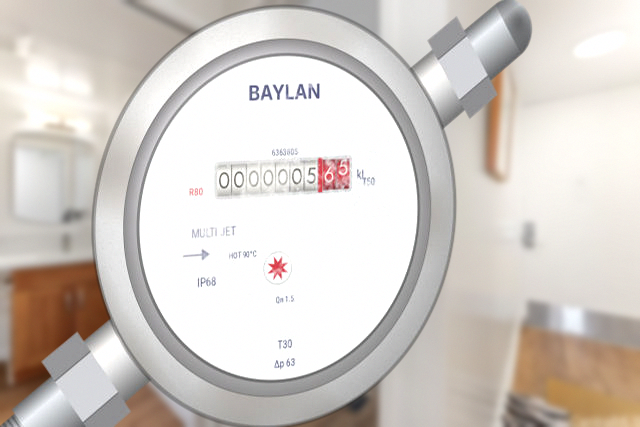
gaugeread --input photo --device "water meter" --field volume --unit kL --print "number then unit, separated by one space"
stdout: 5.65 kL
